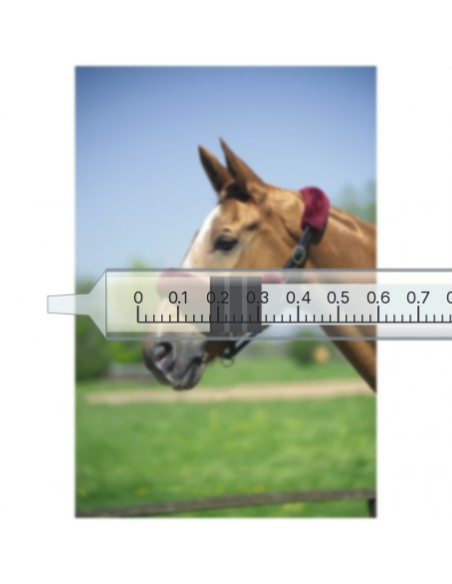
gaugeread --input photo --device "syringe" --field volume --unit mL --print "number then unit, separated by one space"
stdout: 0.18 mL
